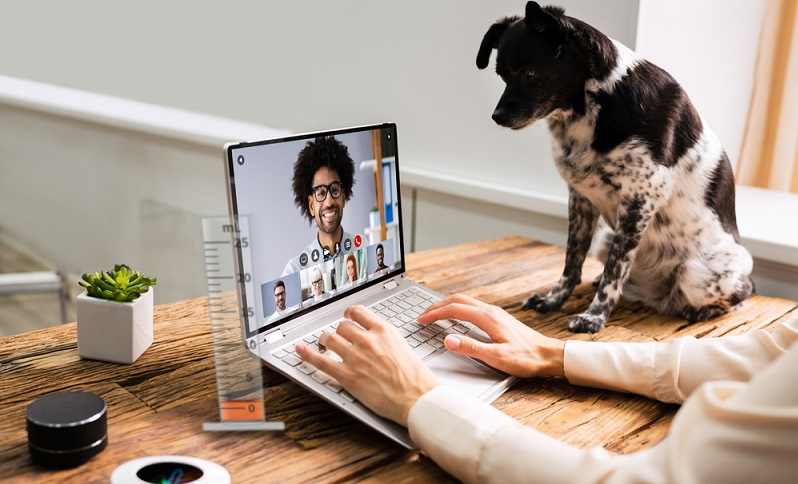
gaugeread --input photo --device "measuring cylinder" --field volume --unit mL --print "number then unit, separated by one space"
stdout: 1 mL
